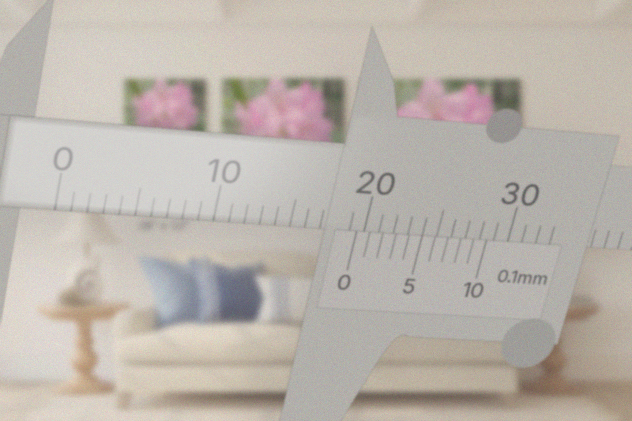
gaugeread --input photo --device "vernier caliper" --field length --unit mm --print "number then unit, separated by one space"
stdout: 19.5 mm
